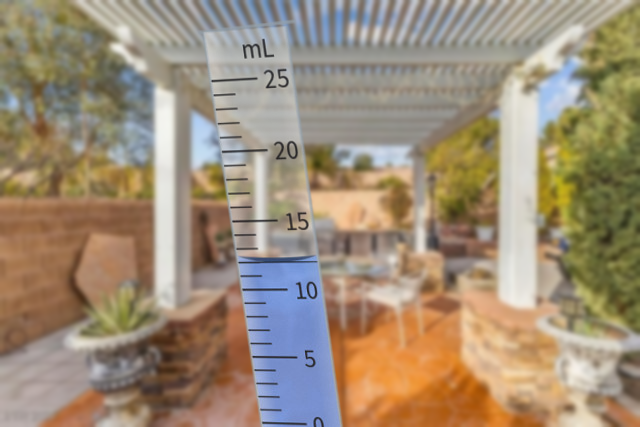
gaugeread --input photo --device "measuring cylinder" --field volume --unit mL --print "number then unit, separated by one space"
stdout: 12 mL
